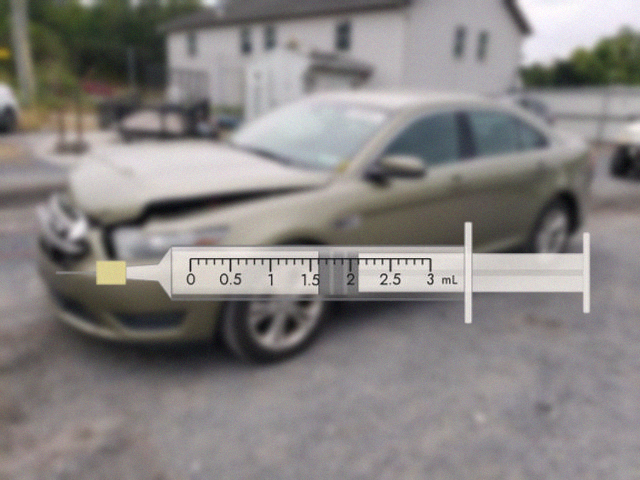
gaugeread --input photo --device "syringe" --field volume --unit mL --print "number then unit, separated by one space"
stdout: 1.6 mL
